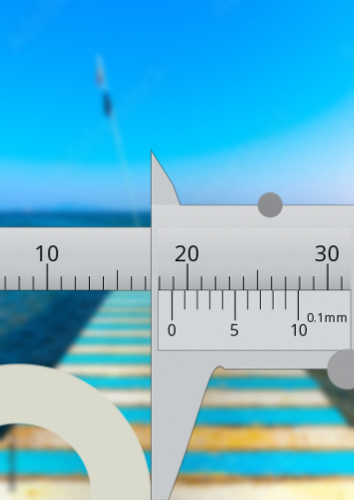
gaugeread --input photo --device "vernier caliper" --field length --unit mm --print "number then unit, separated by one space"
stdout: 18.9 mm
